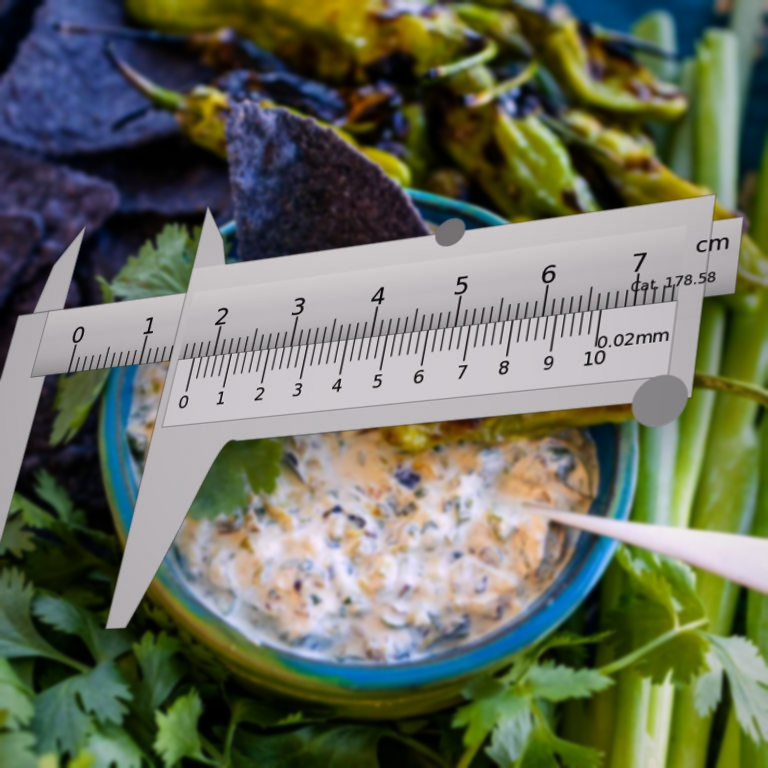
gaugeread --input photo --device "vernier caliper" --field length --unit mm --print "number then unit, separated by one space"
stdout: 17.4 mm
